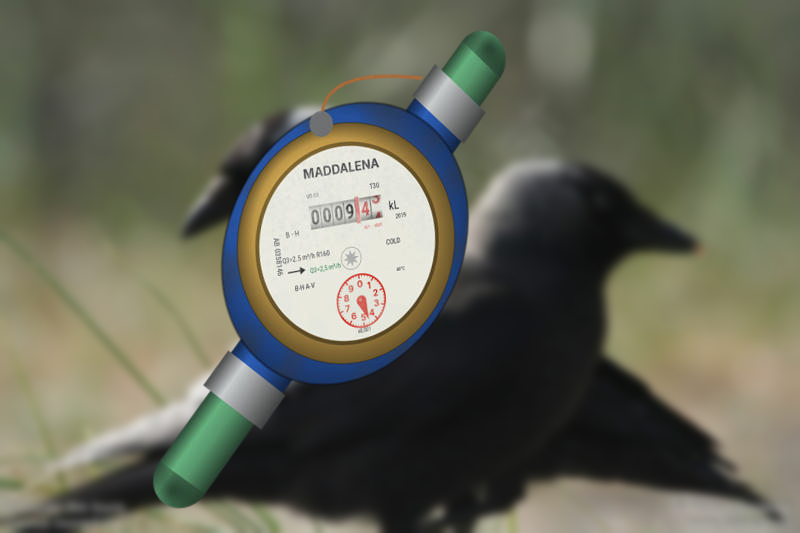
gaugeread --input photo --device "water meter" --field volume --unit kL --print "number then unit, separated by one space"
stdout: 9.434 kL
